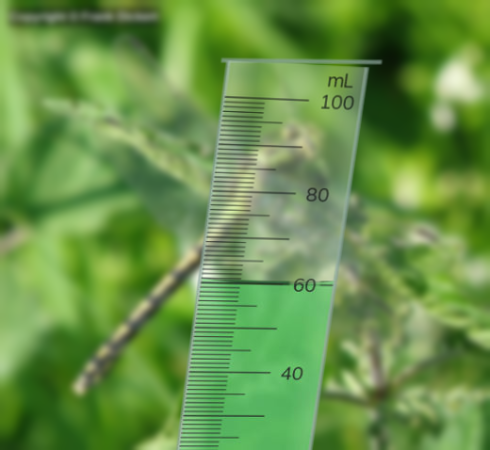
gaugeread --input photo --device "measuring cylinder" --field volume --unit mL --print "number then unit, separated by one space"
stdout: 60 mL
